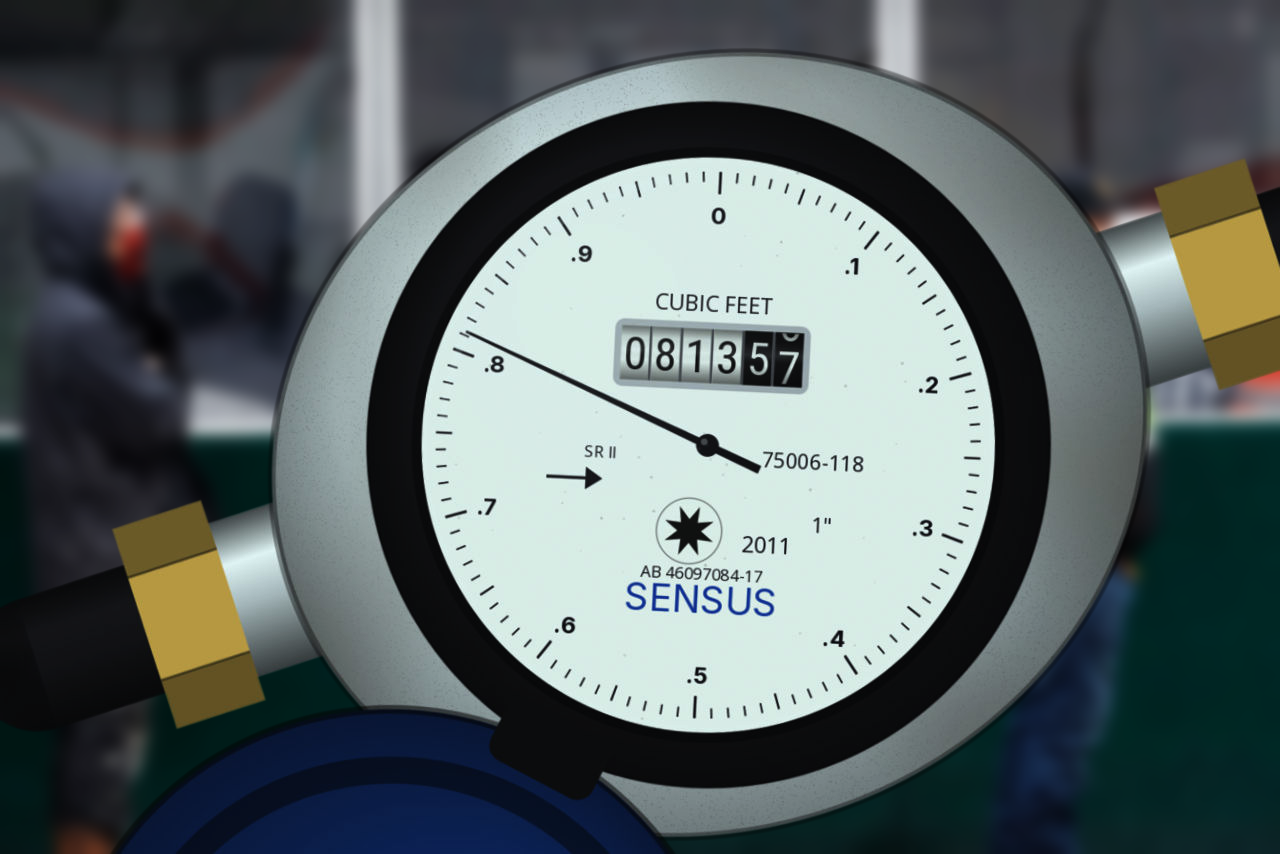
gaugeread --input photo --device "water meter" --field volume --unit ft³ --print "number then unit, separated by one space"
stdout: 81356.81 ft³
